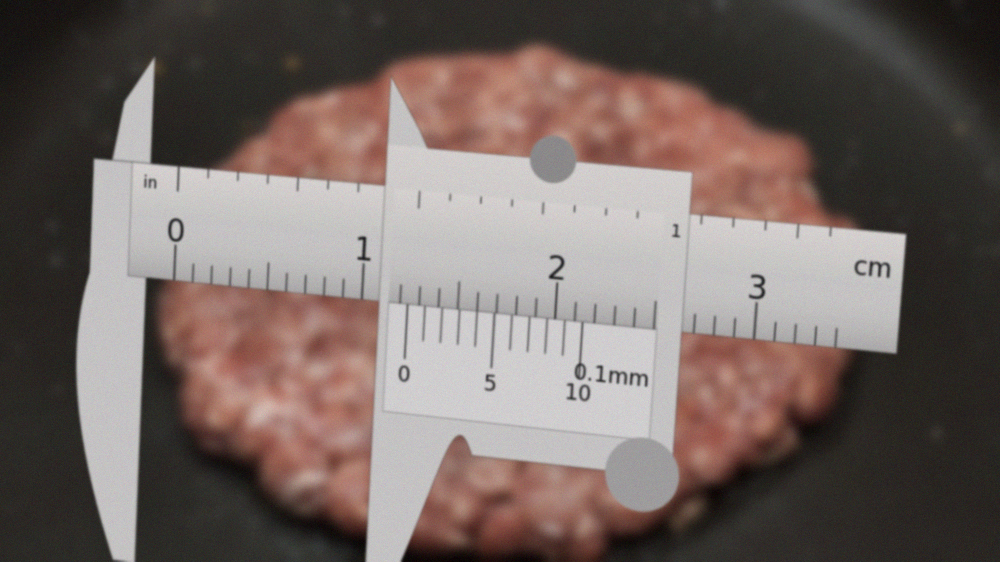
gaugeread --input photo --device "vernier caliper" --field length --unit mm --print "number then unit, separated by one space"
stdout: 12.4 mm
